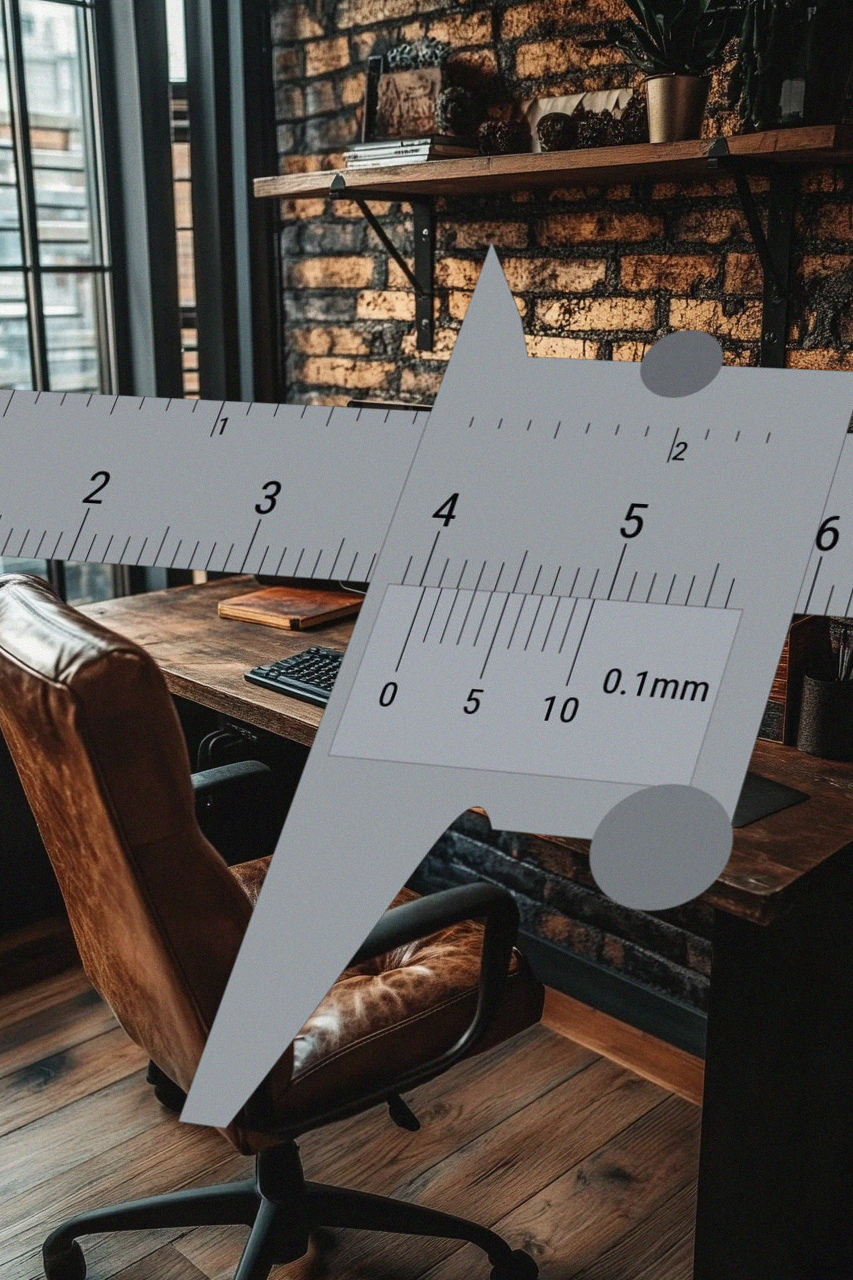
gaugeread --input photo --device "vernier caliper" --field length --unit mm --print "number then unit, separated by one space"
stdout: 40.3 mm
